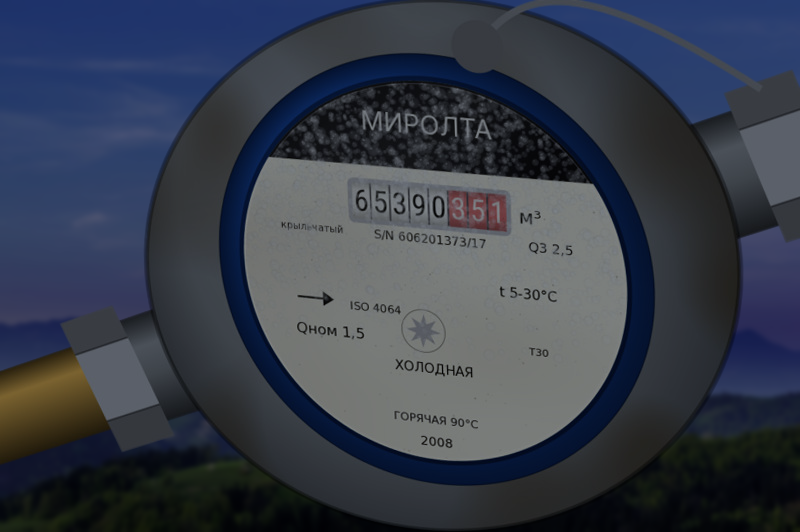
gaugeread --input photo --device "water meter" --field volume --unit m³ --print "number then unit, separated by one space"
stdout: 65390.351 m³
